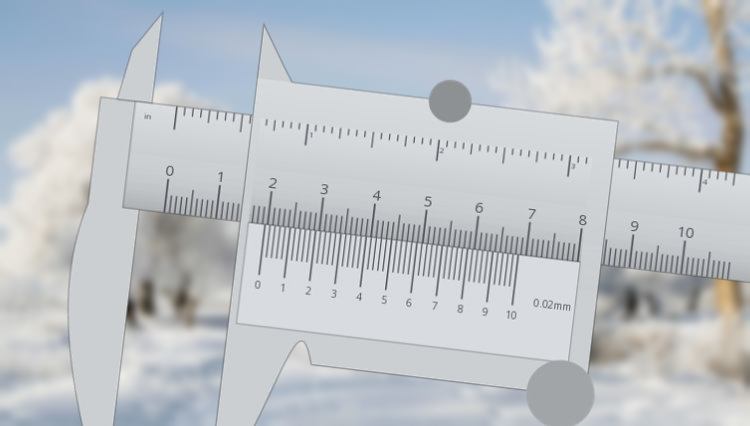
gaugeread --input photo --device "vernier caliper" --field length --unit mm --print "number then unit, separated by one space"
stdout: 19.5 mm
